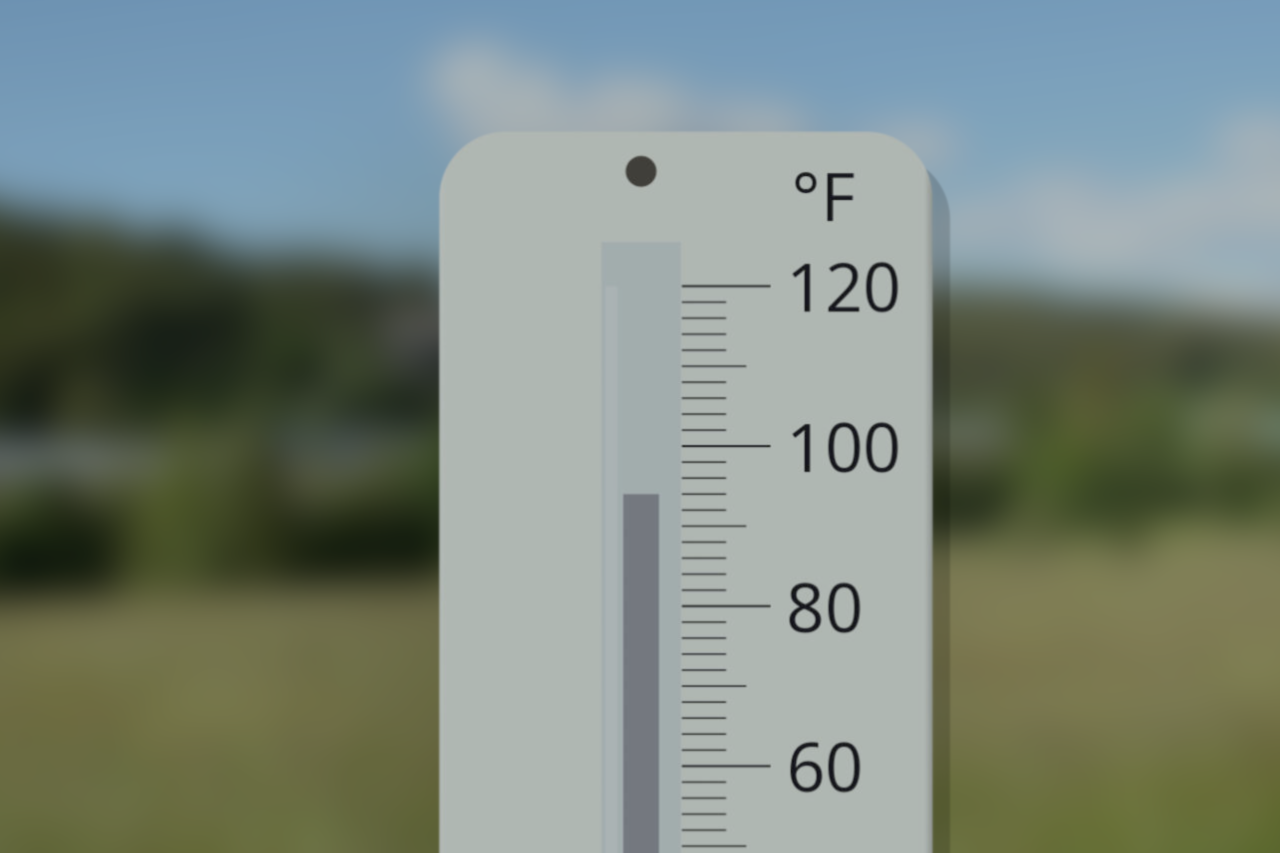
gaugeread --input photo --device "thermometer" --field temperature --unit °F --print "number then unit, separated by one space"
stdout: 94 °F
